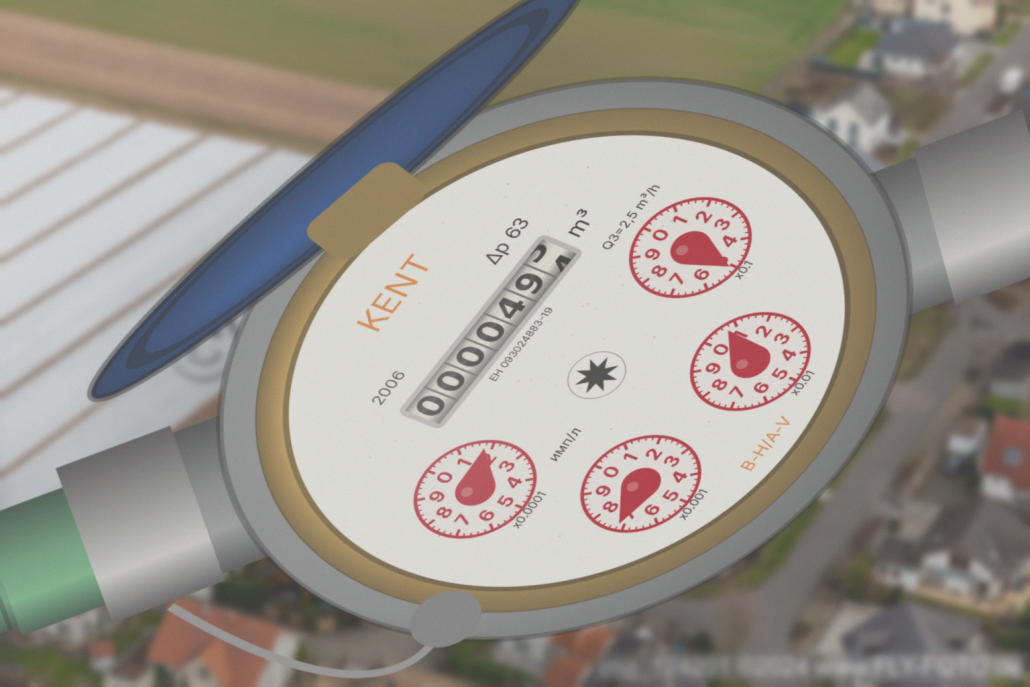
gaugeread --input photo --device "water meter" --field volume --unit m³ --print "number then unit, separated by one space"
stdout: 493.5071 m³
